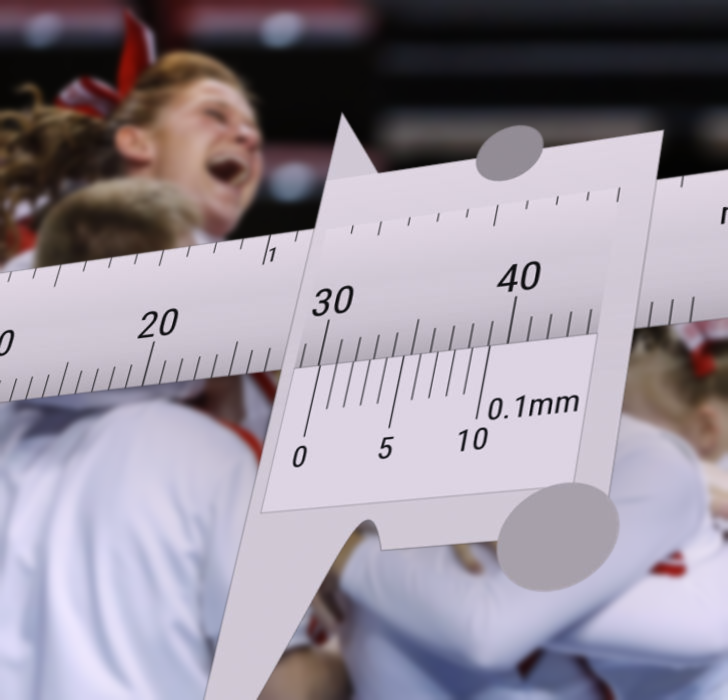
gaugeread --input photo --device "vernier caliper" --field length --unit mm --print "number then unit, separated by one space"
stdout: 30.1 mm
